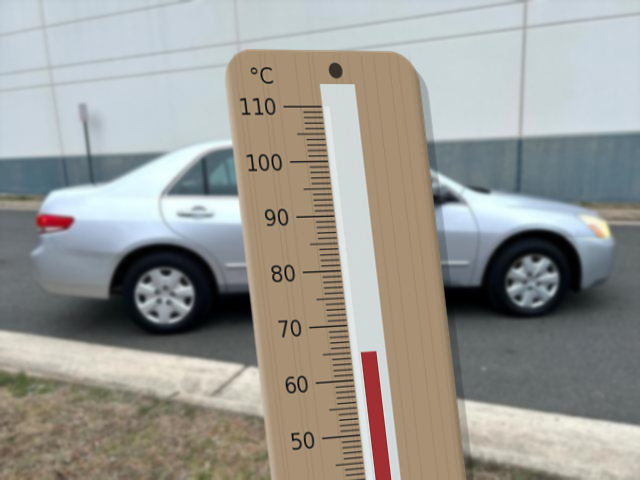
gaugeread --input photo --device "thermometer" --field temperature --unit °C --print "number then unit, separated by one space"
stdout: 65 °C
